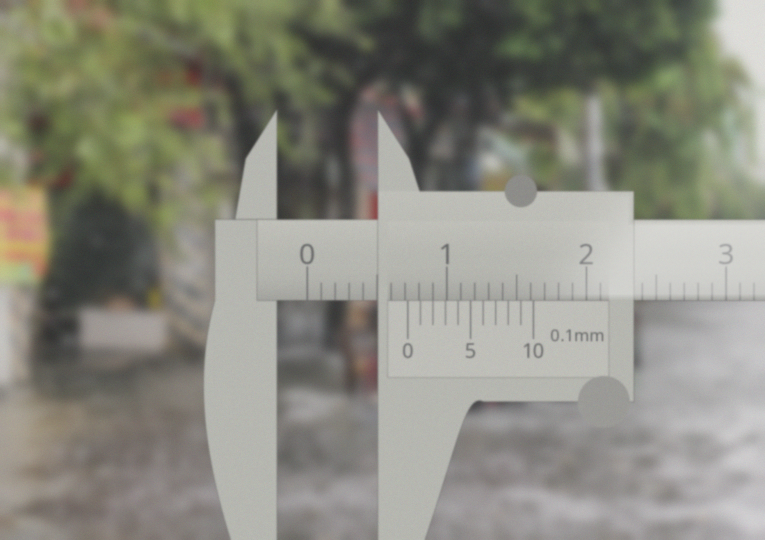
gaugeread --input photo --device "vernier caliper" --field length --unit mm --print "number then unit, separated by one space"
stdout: 7.2 mm
